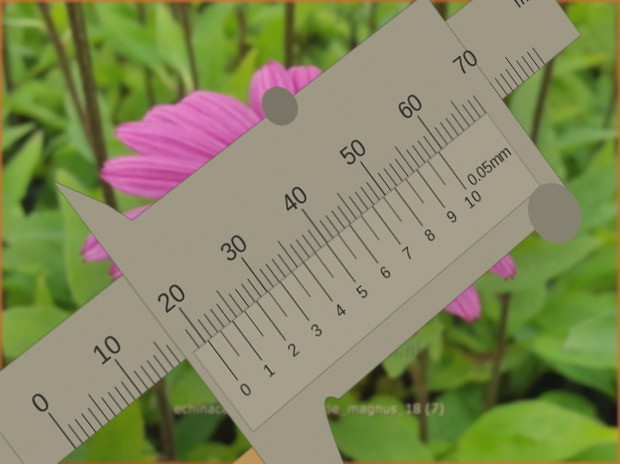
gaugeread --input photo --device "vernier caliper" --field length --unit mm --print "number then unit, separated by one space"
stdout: 20.4 mm
